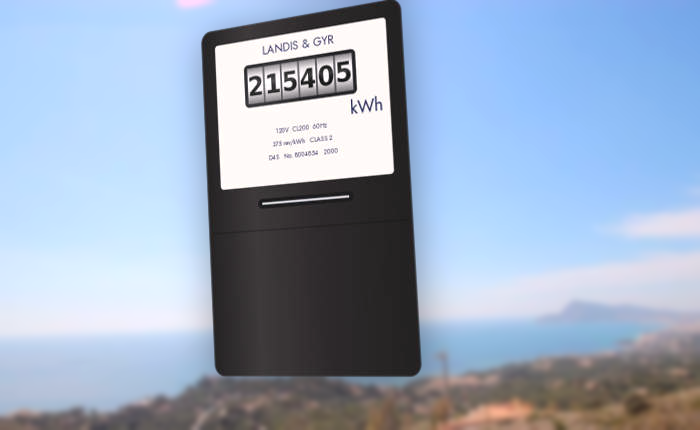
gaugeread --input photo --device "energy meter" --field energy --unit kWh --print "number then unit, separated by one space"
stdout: 215405 kWh
